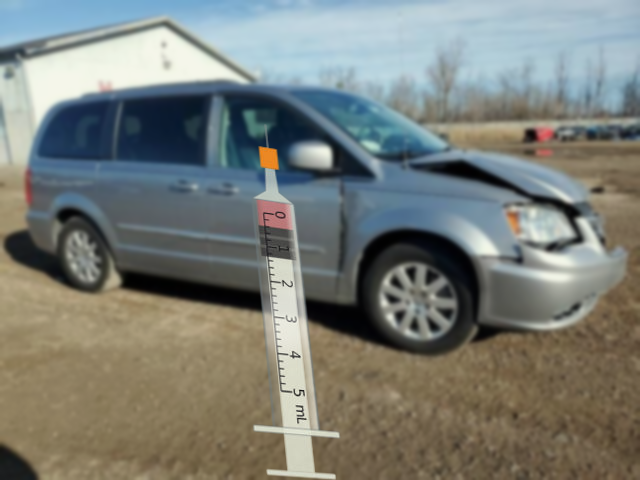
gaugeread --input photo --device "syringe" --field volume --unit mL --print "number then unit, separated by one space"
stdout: 0.4 mL
